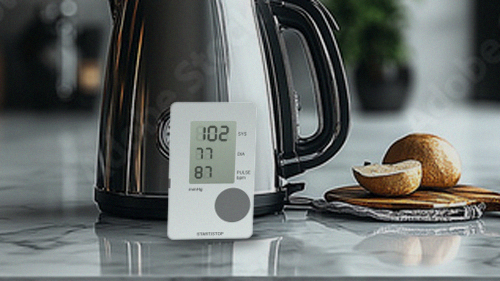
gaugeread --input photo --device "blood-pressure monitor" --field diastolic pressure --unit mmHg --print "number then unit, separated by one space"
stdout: 77 mmHg
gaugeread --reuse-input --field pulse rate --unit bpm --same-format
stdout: 87 bpm
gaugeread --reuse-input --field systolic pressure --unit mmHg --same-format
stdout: 102 mmHg
